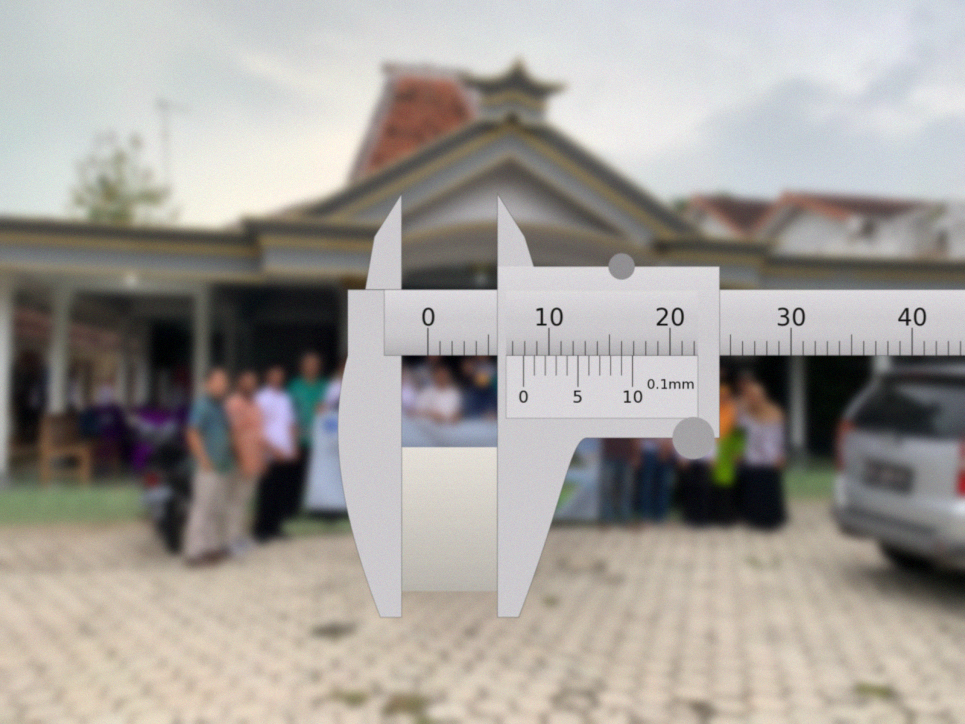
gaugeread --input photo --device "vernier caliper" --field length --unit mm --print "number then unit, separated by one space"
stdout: 7.9 mm
